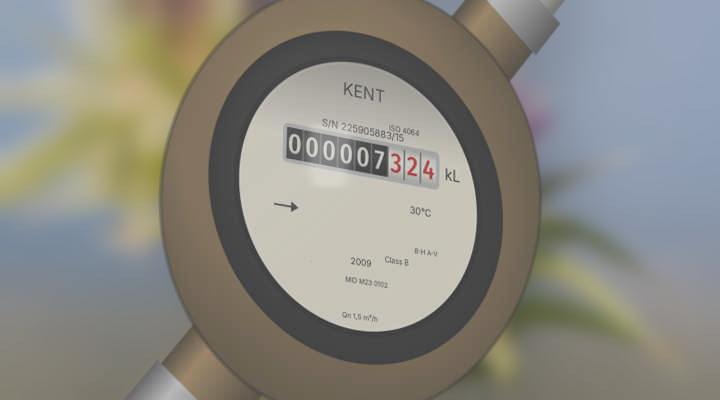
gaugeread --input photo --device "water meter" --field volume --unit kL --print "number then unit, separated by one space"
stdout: 7.324 kL
